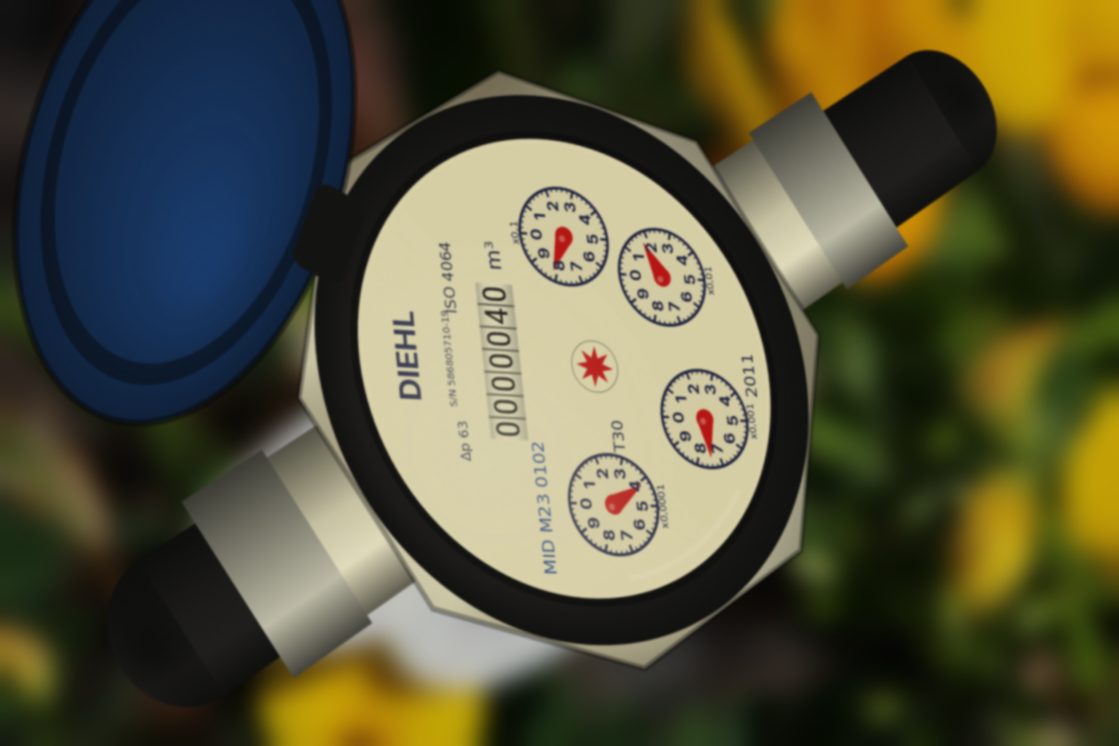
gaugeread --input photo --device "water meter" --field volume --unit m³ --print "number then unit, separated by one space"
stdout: 40.8174 m³
